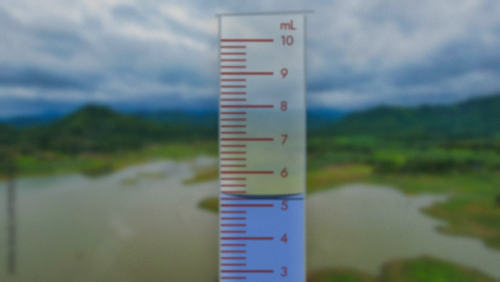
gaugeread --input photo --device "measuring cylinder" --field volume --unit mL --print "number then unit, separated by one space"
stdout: 5.2 mL
